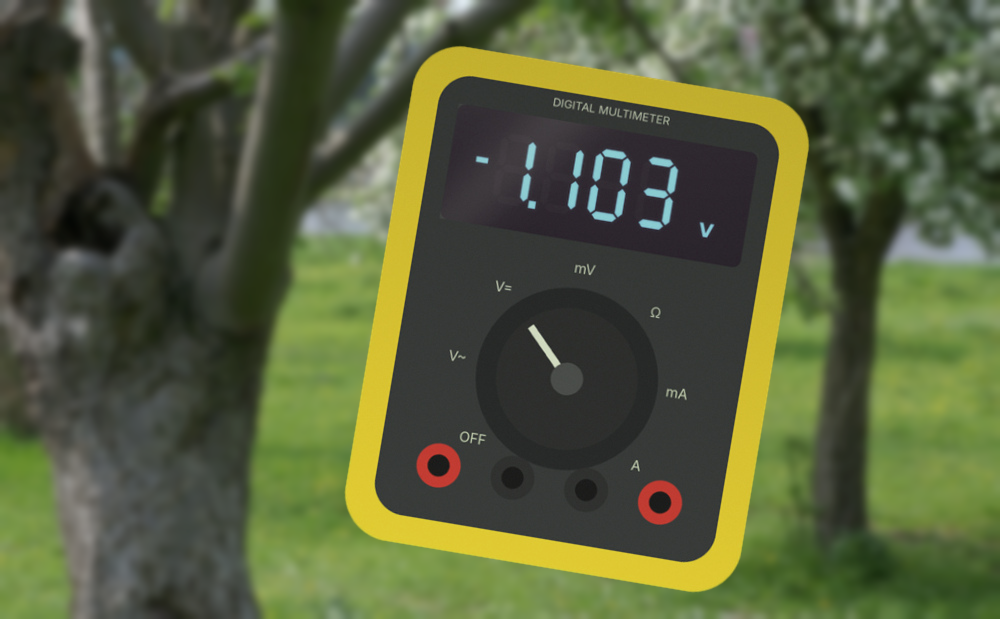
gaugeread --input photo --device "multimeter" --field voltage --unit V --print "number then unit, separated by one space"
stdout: -1.103 V
